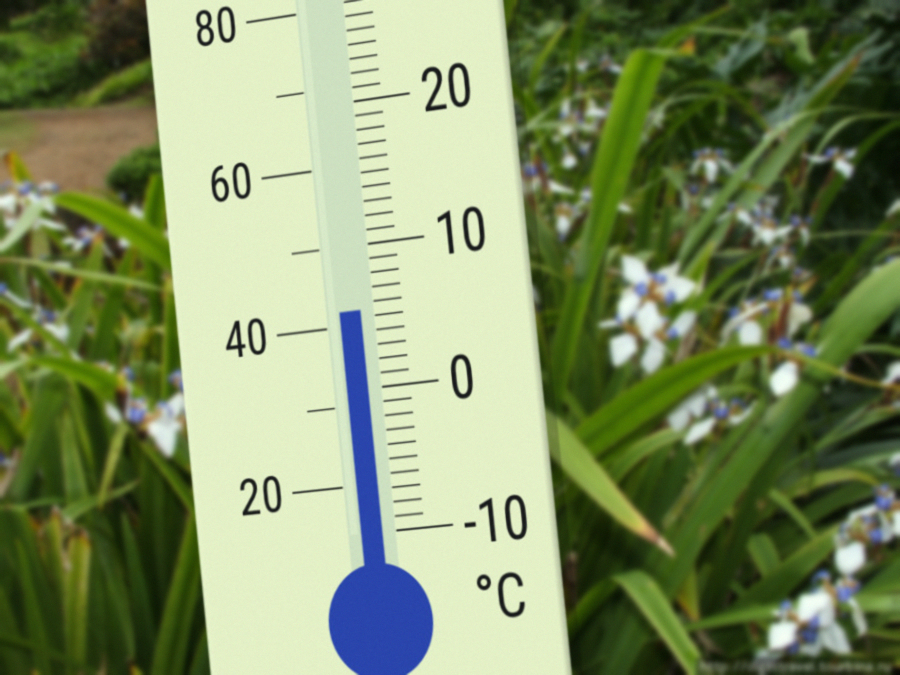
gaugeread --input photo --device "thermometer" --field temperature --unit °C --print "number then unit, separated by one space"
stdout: 5.5 °C
